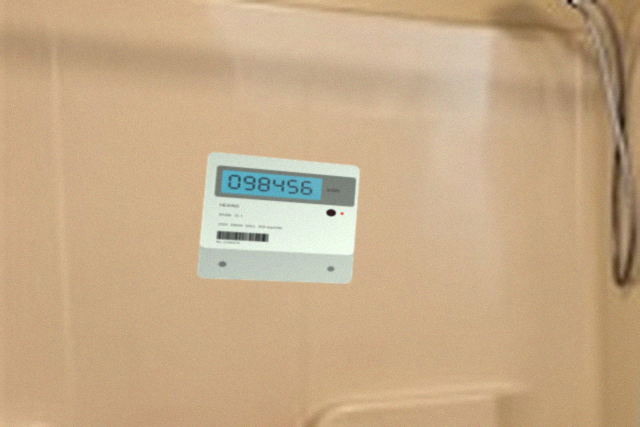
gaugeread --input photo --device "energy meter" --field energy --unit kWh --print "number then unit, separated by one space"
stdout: 98456 kWh
